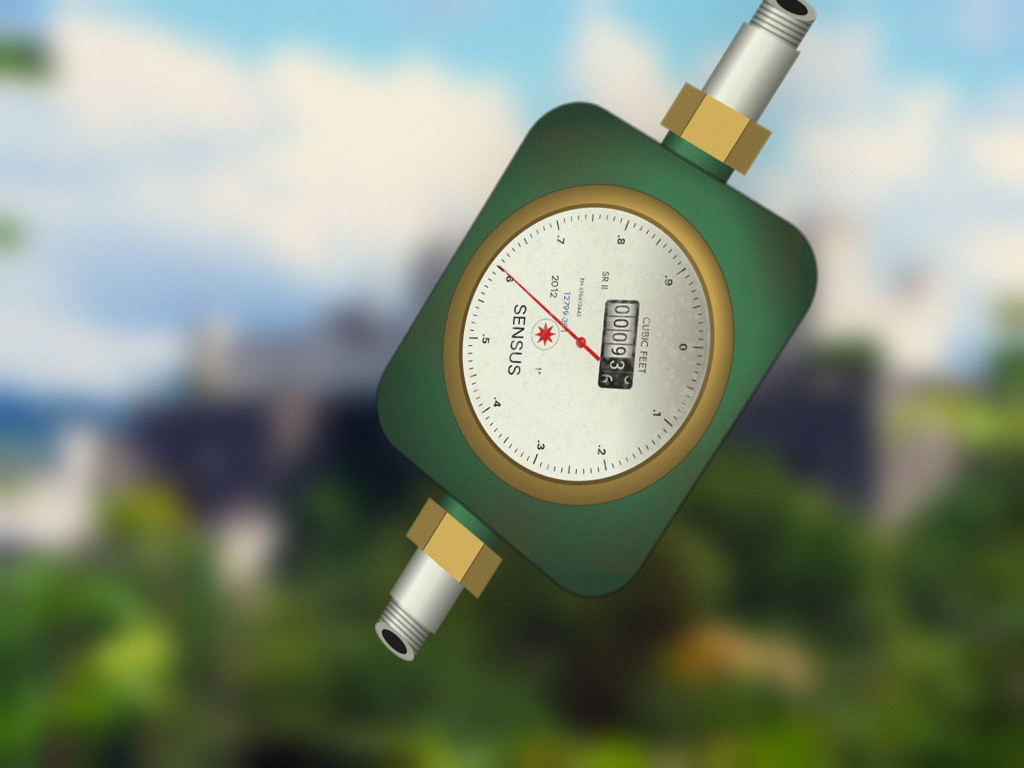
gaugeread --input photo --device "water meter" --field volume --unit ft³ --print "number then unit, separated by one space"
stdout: 935.60 ft³
